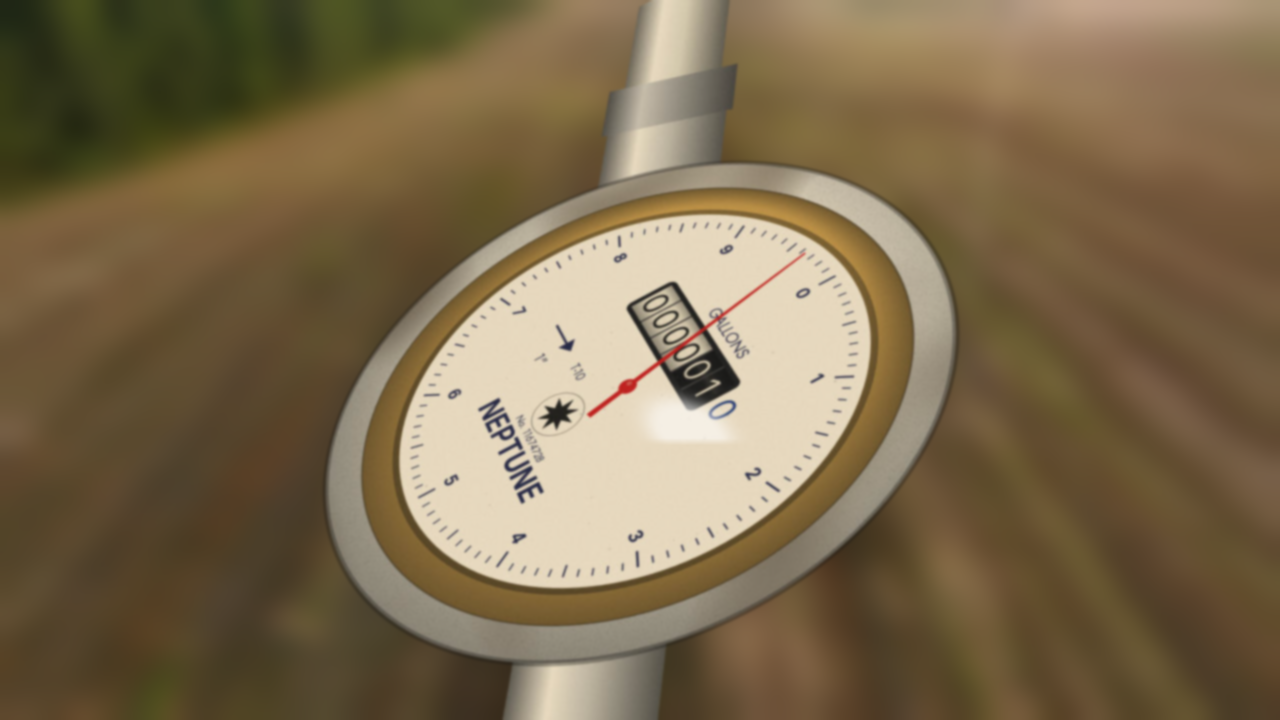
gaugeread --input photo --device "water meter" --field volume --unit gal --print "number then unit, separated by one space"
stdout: 9.6 gal
